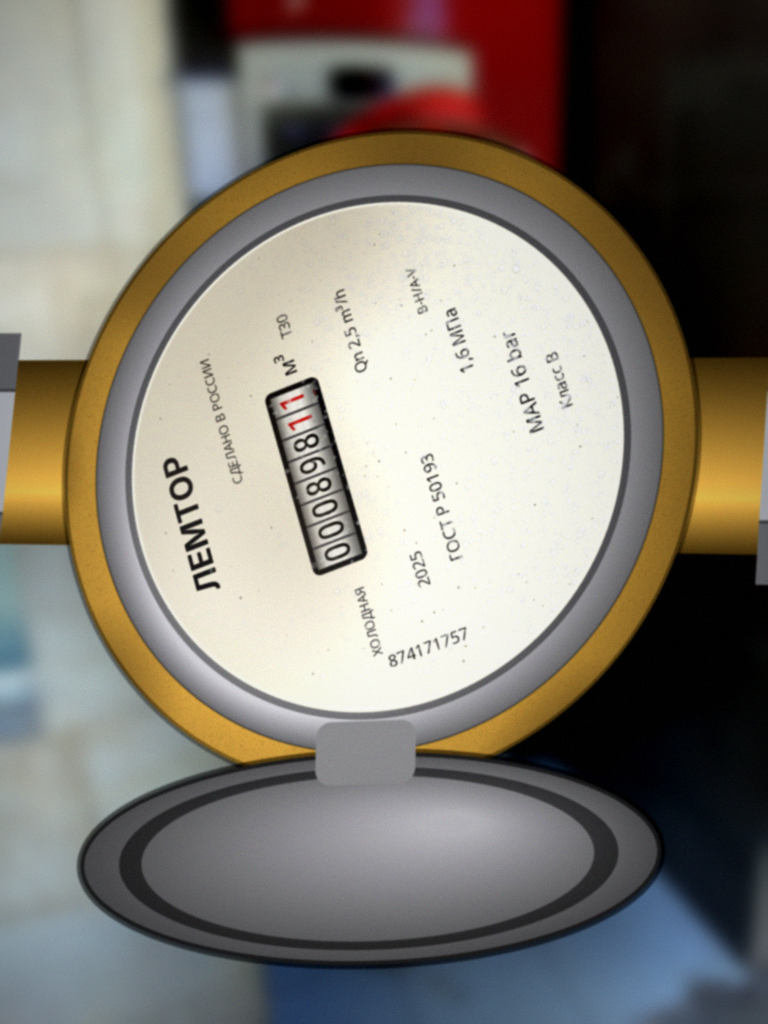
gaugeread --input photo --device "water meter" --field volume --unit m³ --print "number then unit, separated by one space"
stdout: 898.11 m³
